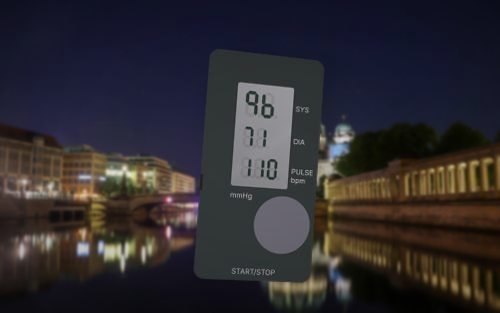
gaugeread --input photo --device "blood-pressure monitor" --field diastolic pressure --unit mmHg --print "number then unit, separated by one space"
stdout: 71 mmHg
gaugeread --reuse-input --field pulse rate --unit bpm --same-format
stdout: 110 bpm
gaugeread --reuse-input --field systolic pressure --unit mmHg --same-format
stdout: 96 mmHg
